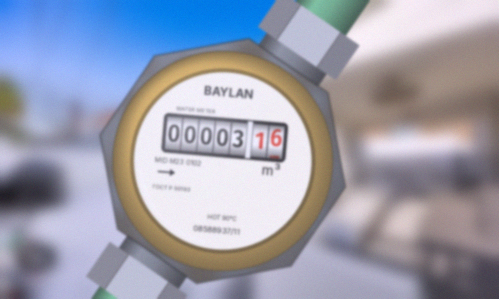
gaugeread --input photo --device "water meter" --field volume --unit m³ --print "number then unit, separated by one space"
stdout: 3.16 m³
